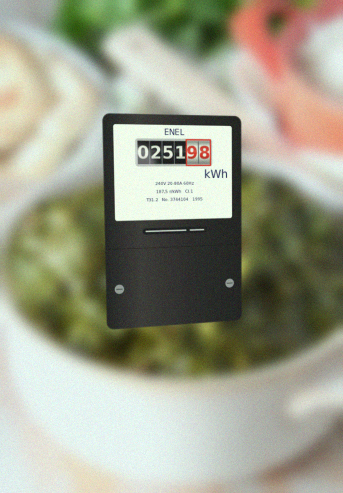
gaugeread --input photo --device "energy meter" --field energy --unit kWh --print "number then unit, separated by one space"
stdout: 251.98 kWh
